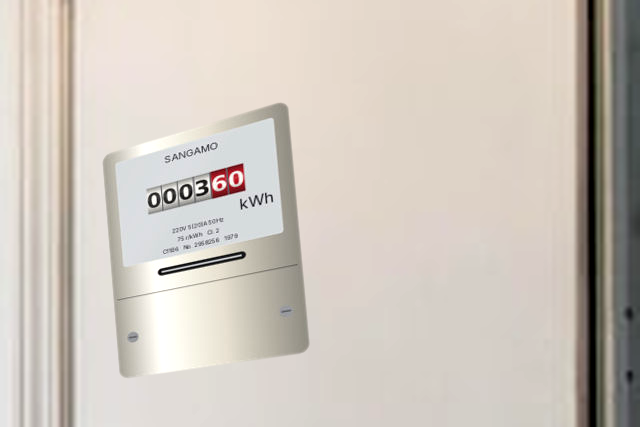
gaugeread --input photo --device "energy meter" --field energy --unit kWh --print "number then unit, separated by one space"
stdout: 3.60 kWh
